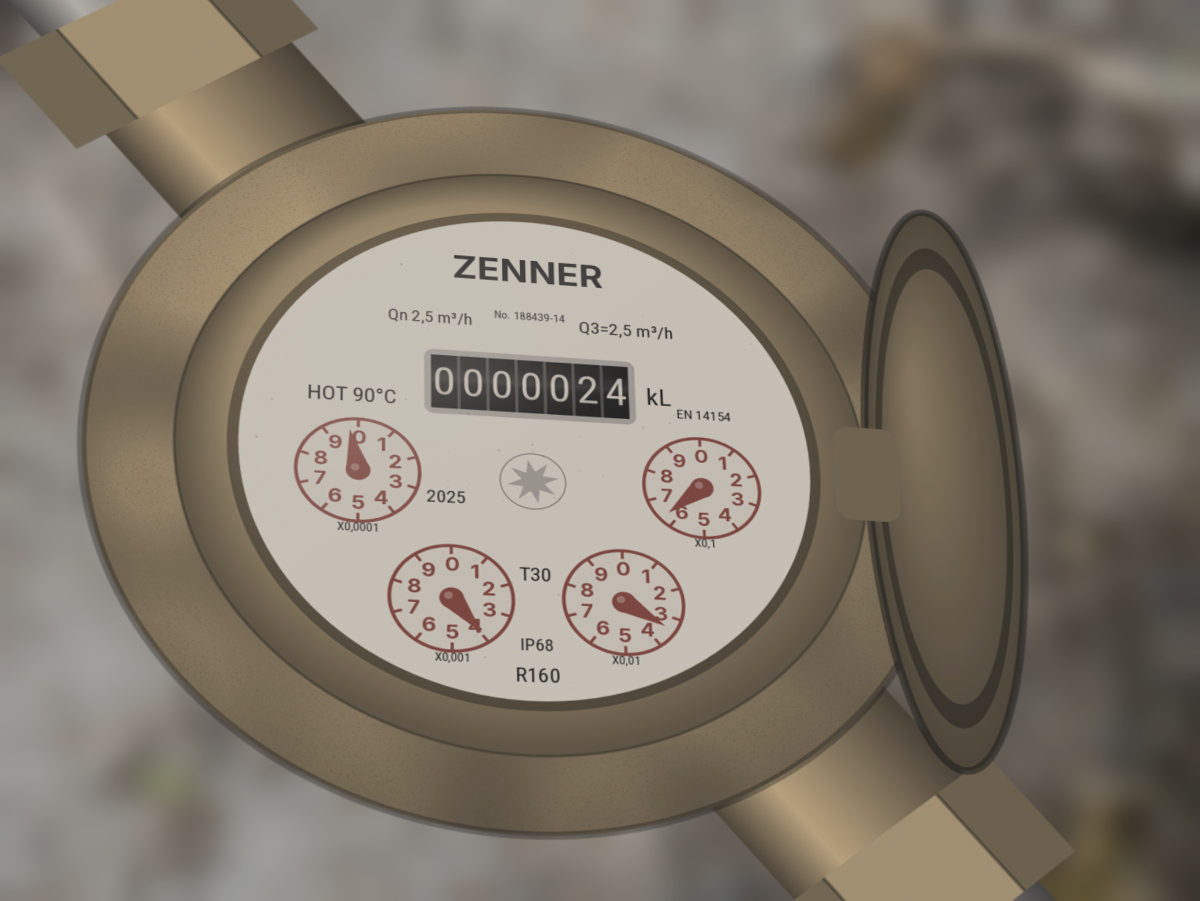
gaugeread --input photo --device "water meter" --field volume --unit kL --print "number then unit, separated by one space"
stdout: 24.6339 kL
